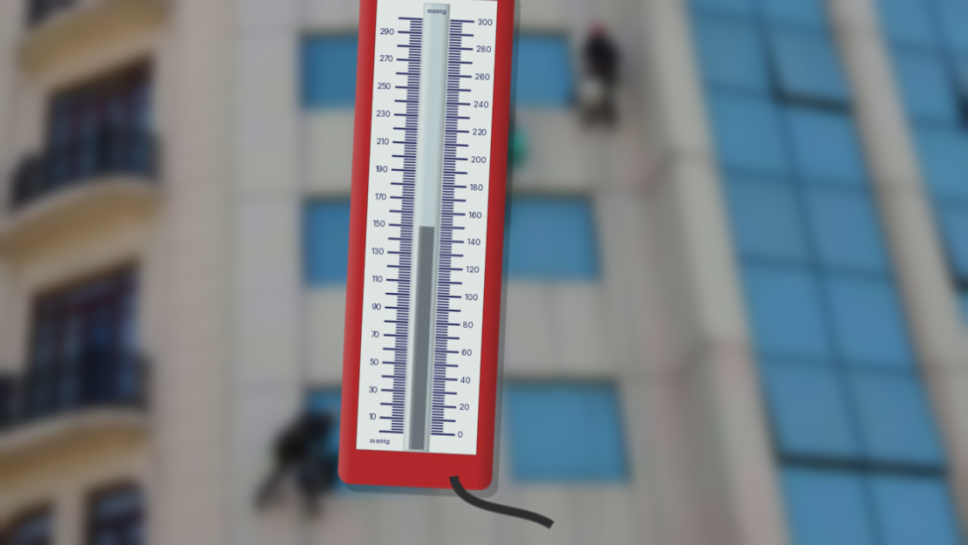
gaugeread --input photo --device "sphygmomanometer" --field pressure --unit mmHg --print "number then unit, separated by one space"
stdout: 150 mmHg
